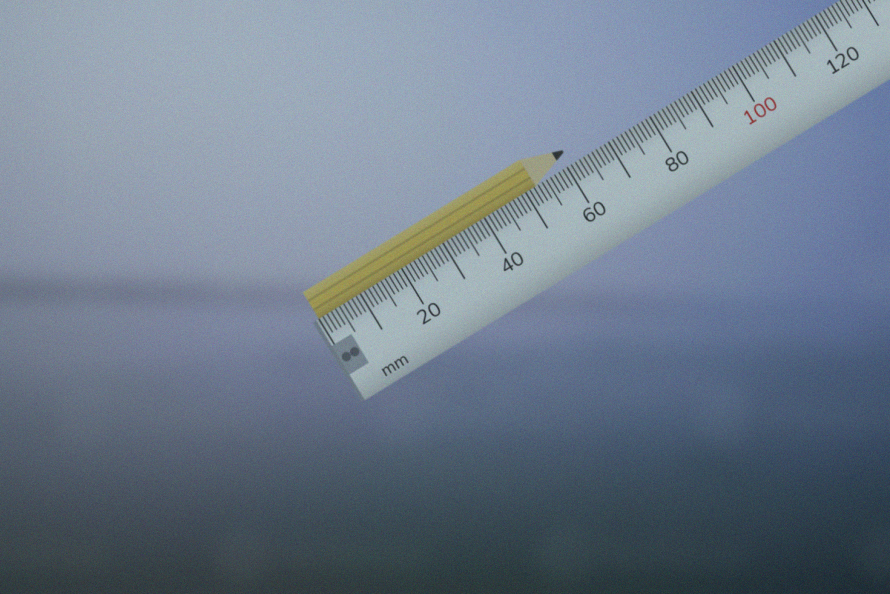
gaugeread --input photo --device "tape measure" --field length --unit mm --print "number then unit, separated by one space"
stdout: 61 mm
